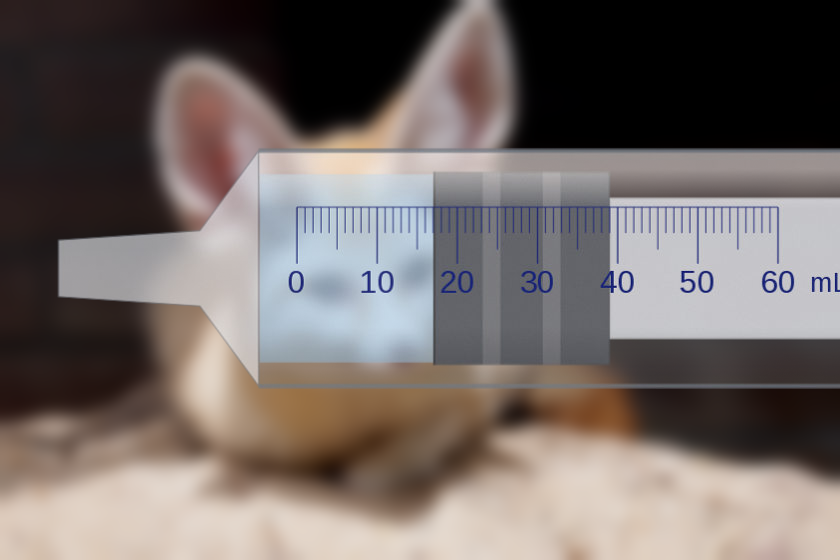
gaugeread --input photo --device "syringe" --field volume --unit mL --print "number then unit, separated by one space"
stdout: 17 mL
